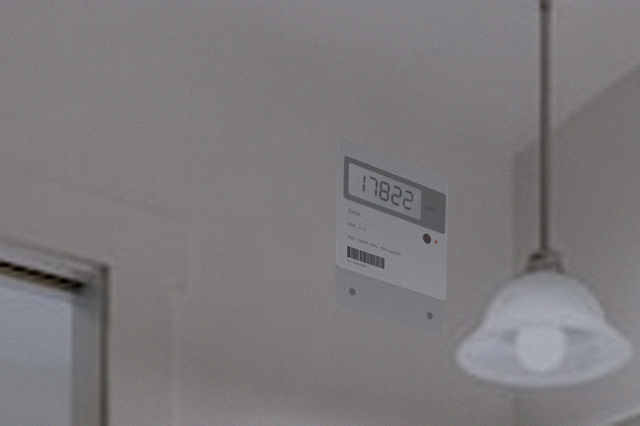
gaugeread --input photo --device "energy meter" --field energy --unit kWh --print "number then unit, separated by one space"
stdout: 17822 kWh
